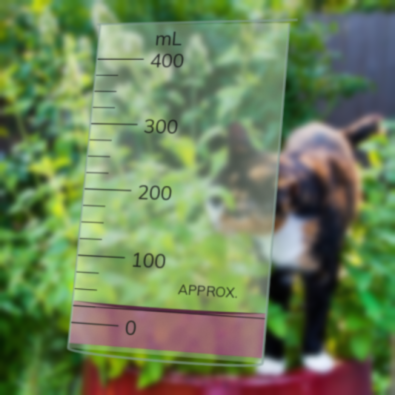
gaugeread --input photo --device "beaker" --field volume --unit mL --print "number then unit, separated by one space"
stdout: 25 mL
